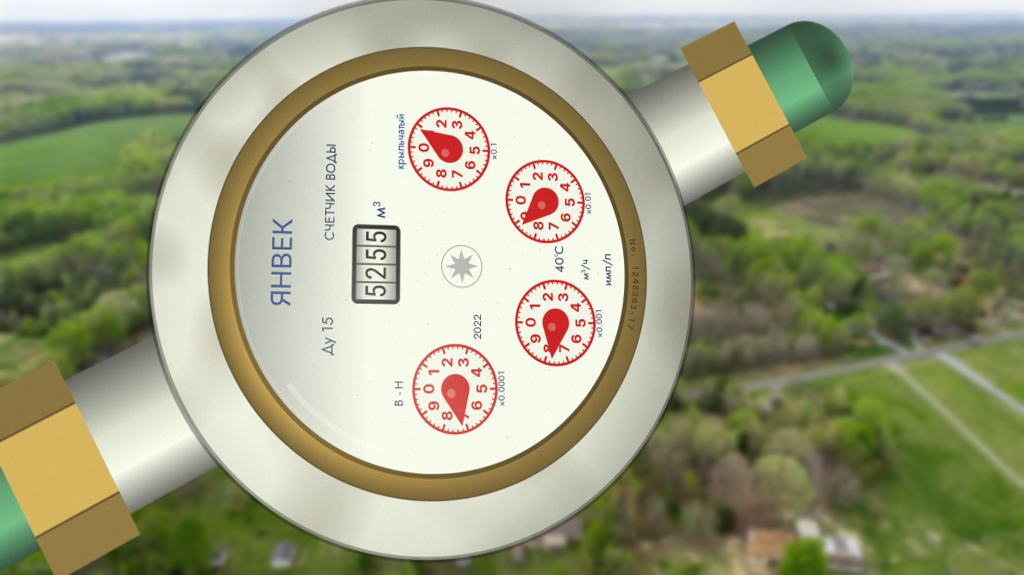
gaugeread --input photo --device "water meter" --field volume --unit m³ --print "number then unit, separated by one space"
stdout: 5255.0877 m³
